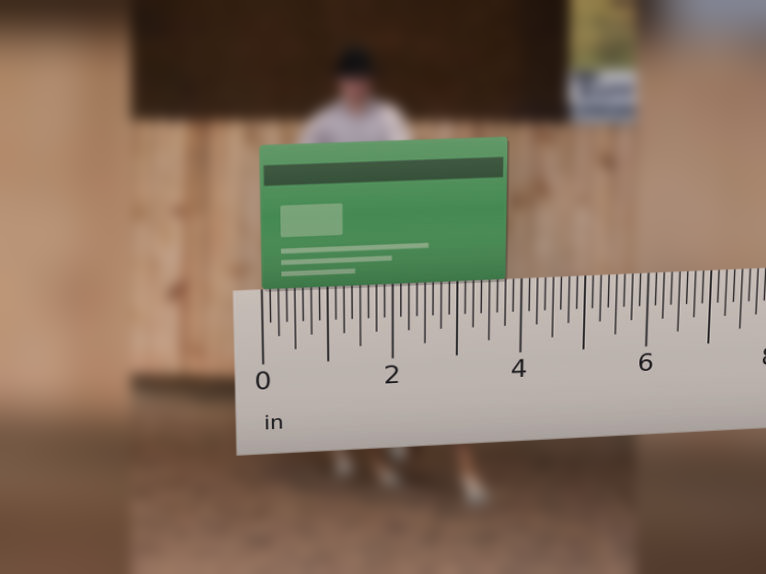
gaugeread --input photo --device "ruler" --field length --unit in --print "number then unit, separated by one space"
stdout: 3.75 in
